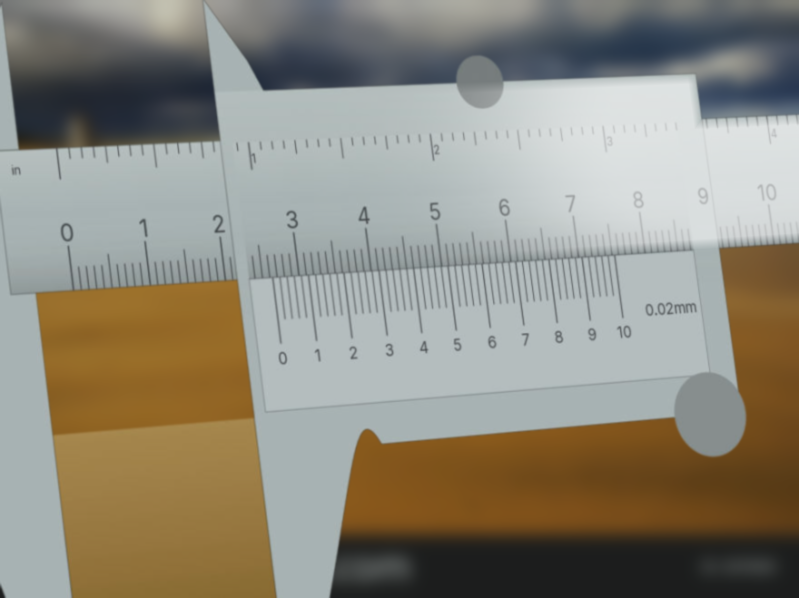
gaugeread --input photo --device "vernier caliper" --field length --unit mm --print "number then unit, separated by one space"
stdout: 26.4 mm
